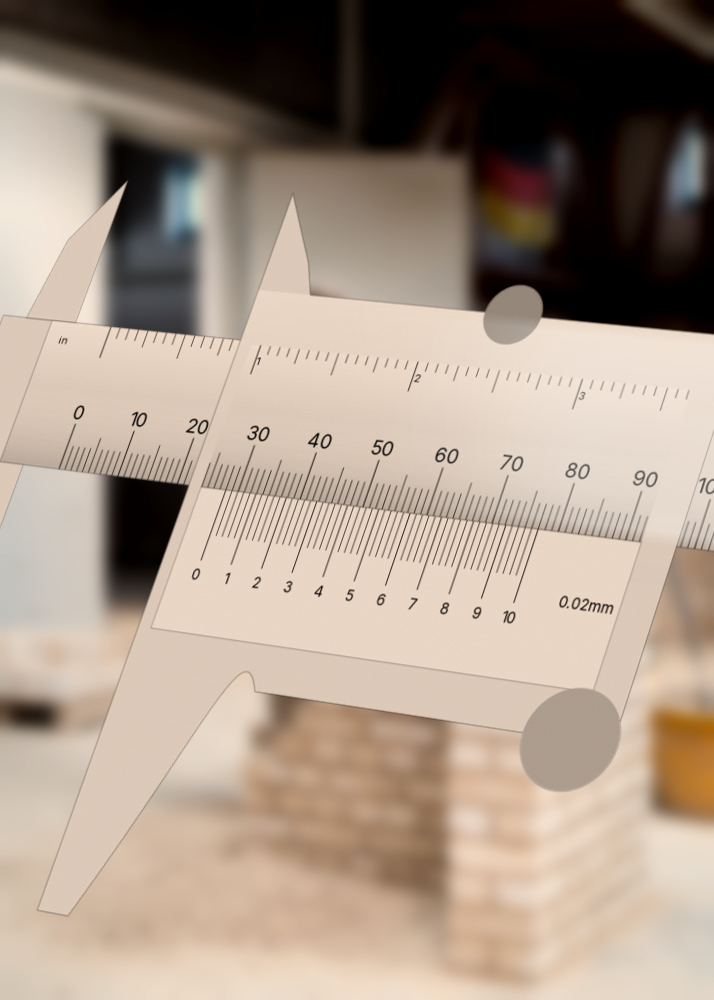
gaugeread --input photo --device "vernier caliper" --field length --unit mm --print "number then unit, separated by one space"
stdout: 28.0 mm
